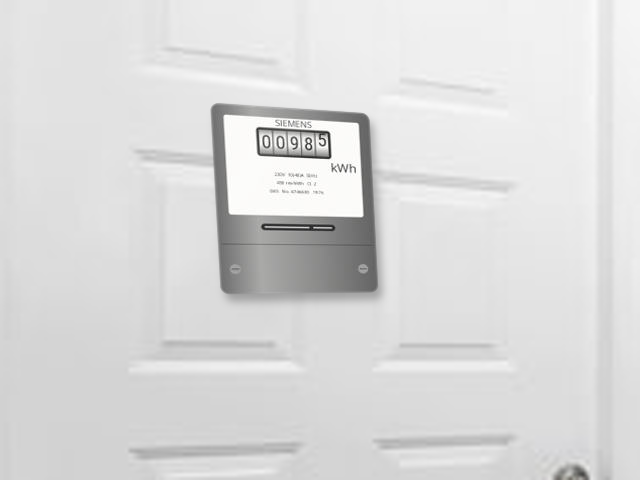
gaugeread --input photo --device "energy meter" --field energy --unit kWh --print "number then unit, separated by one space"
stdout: 985 kWh
